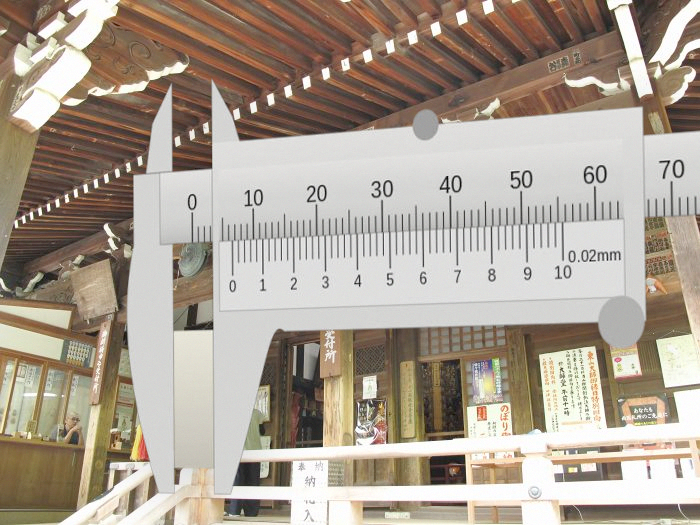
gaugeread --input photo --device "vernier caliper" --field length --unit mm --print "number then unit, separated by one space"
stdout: 6.6 mm
